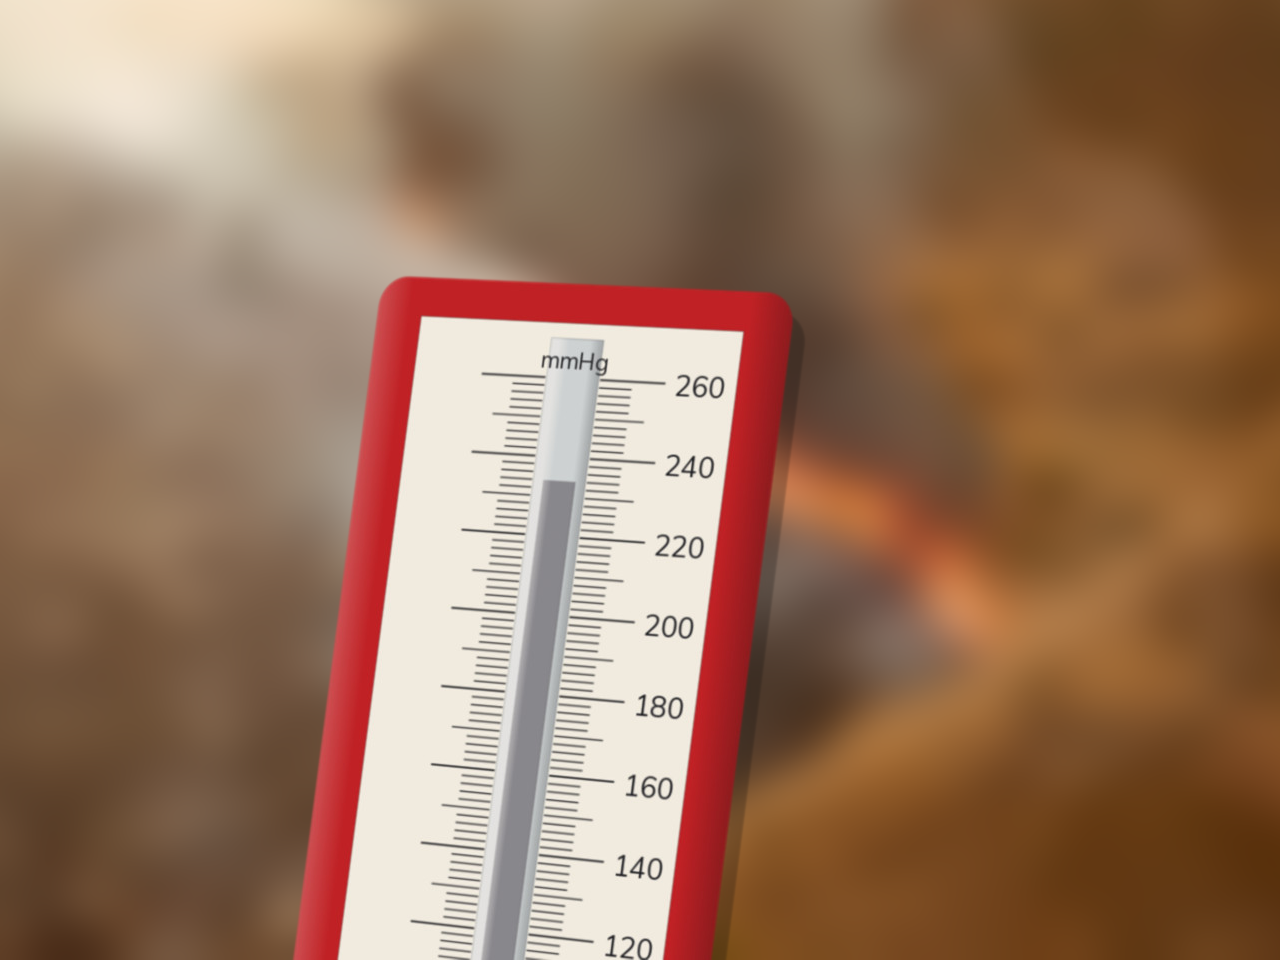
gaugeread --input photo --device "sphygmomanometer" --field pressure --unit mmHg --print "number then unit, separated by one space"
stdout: 234 mmHg
